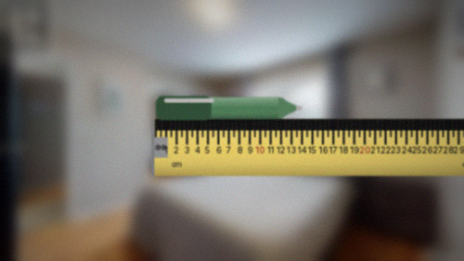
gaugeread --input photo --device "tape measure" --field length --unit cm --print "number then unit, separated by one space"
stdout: 14 cm
